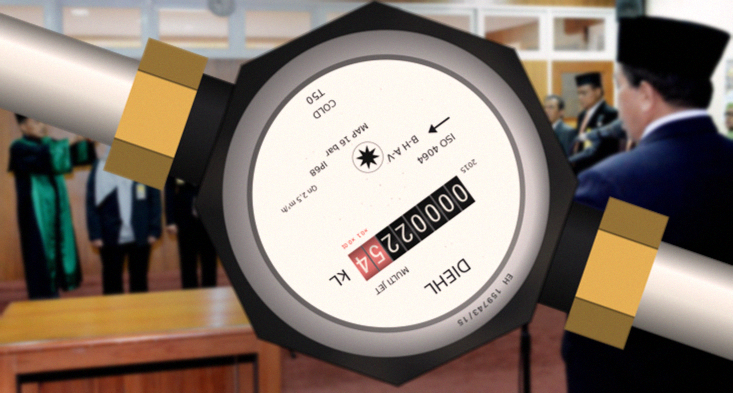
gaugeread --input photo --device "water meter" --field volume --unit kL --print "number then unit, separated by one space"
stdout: 22.54 kL
